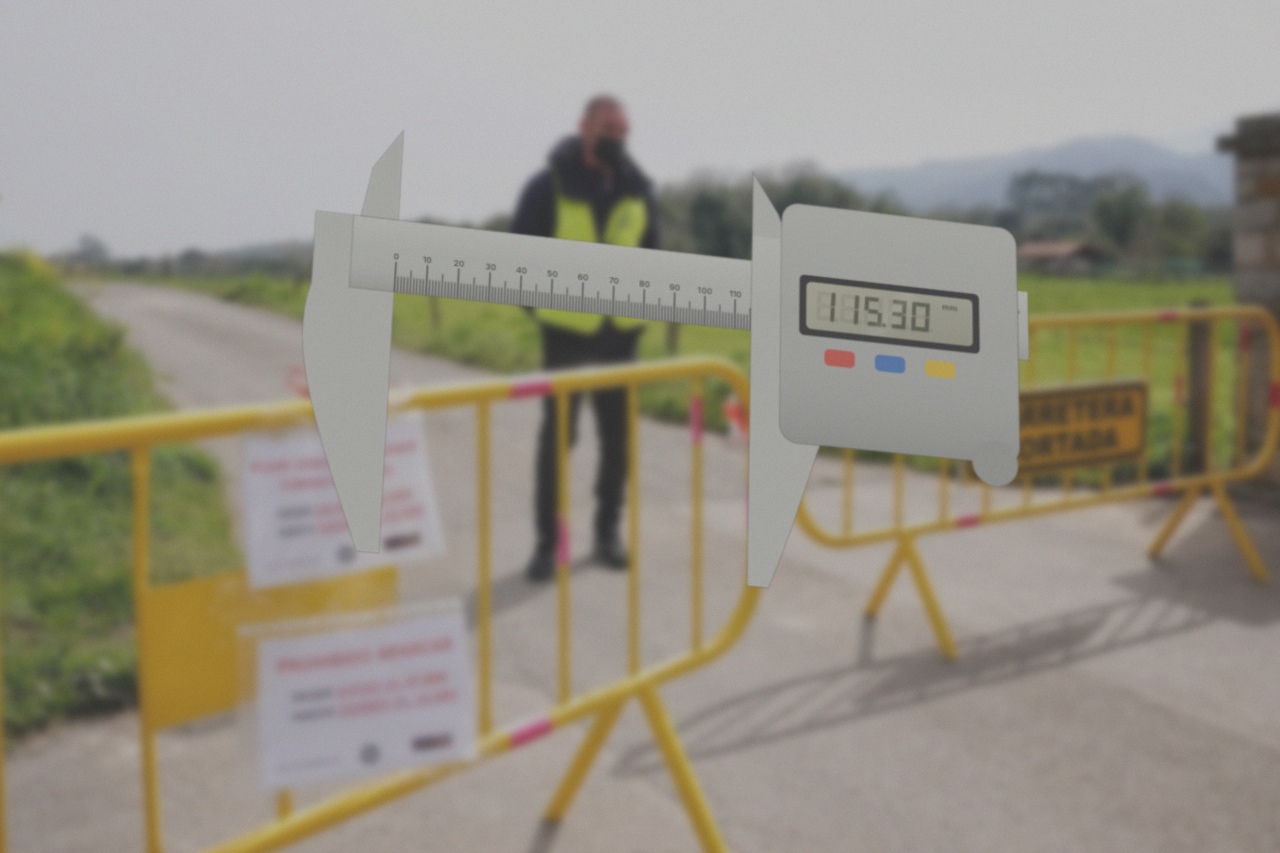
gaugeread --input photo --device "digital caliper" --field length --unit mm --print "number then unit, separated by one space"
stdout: 115.30 mm
